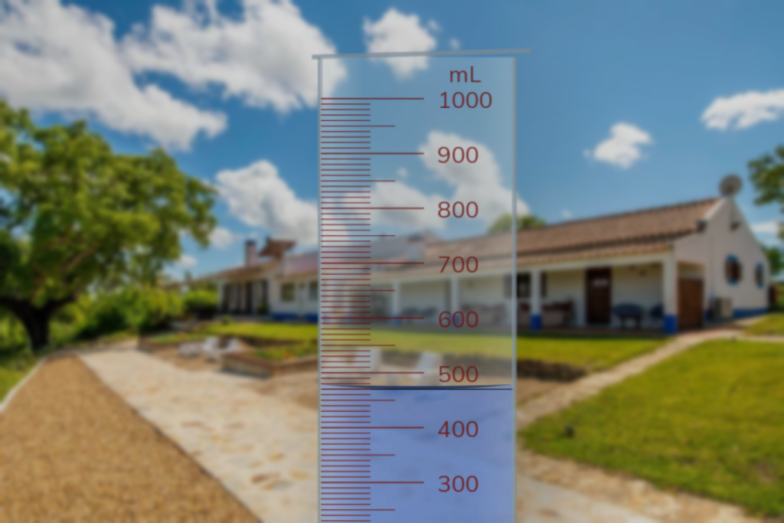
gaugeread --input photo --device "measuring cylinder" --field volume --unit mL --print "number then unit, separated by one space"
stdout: 470 mL
